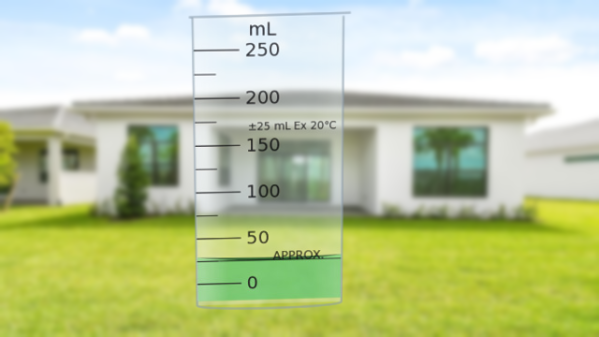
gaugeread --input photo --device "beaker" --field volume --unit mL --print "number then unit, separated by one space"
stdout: 25 mL
